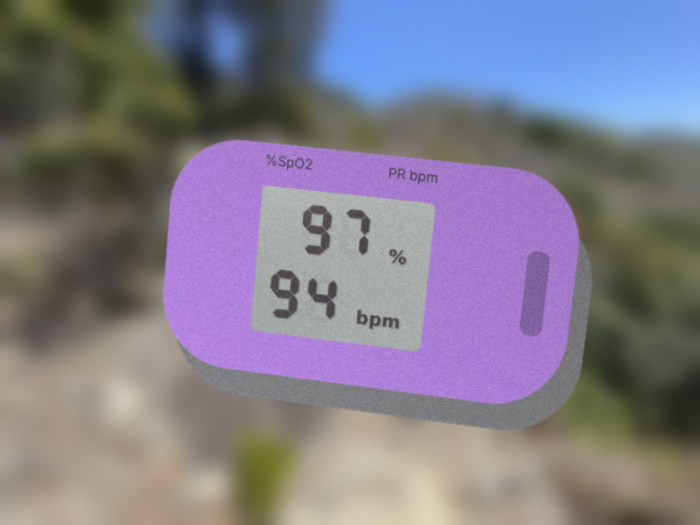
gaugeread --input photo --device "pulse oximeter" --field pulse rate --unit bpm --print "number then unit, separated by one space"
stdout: 94 bpm
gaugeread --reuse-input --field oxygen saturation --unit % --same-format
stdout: 97 %
